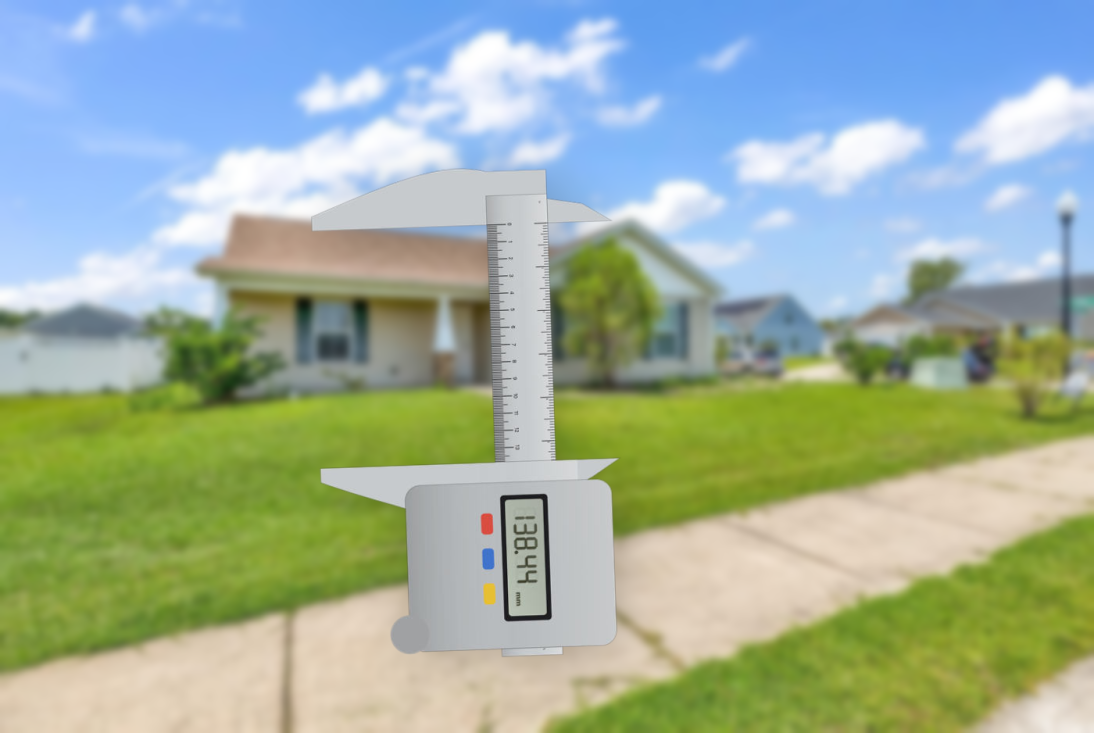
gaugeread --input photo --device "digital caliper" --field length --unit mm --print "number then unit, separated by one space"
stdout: 138.44 mm
